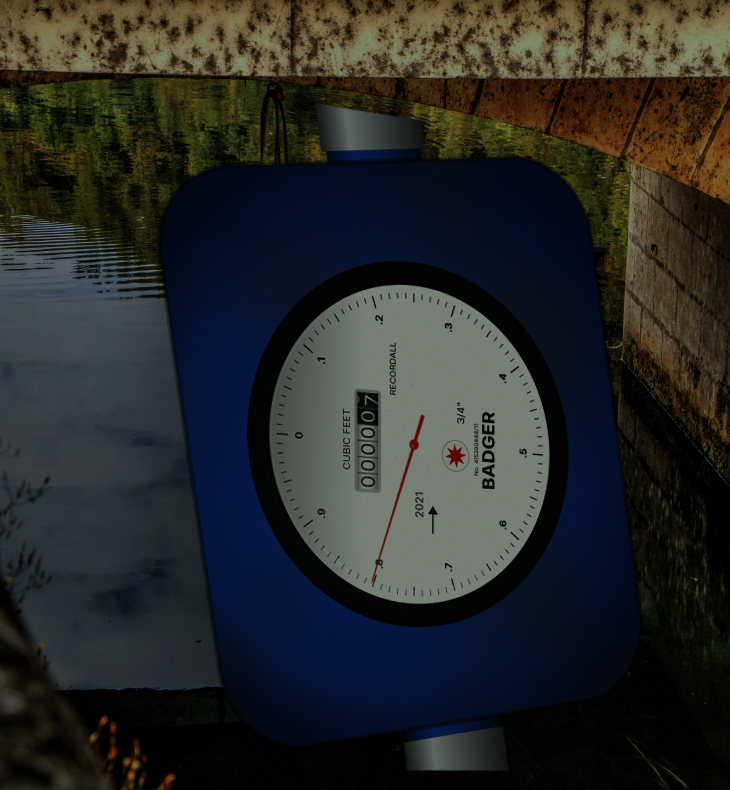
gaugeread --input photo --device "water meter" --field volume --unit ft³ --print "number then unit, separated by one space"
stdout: 6.80 ft³
